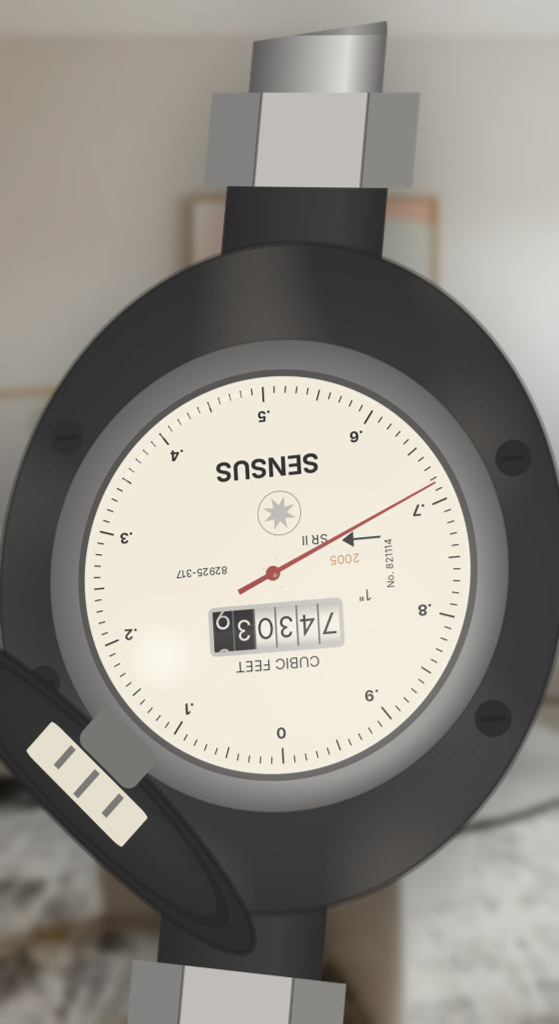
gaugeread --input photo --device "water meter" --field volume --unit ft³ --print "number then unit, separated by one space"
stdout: 743038.68 ft³
